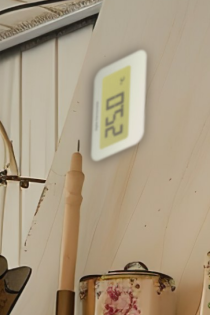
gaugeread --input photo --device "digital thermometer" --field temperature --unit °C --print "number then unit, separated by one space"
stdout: 25.0 °C
